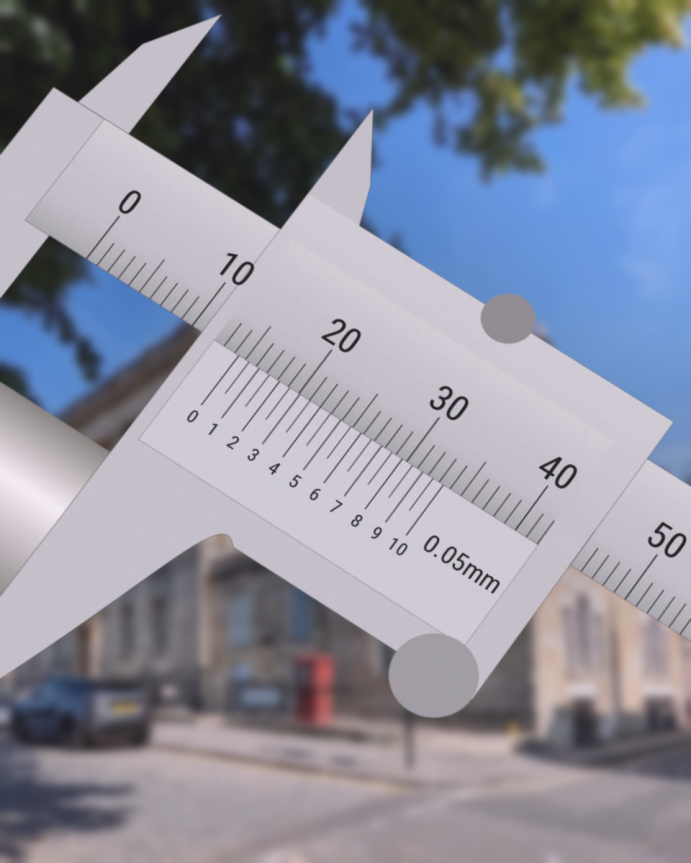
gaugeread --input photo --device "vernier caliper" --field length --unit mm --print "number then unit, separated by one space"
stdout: 14.4 mm
